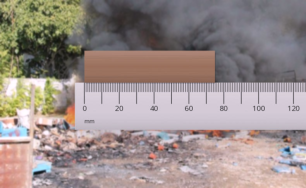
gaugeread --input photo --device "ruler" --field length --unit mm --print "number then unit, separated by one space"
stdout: 75 mm
